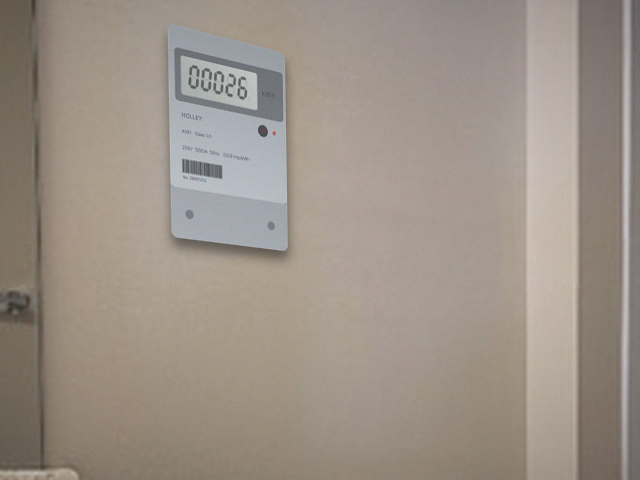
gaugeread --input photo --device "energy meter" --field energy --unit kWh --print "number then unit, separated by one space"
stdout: 26 kWh
